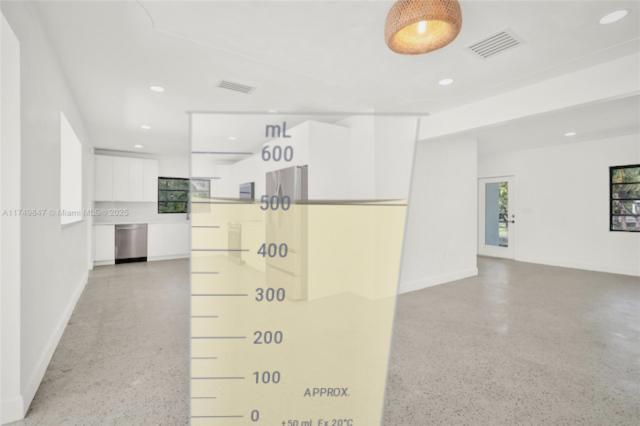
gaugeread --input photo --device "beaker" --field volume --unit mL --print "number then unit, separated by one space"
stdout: 500 mL
